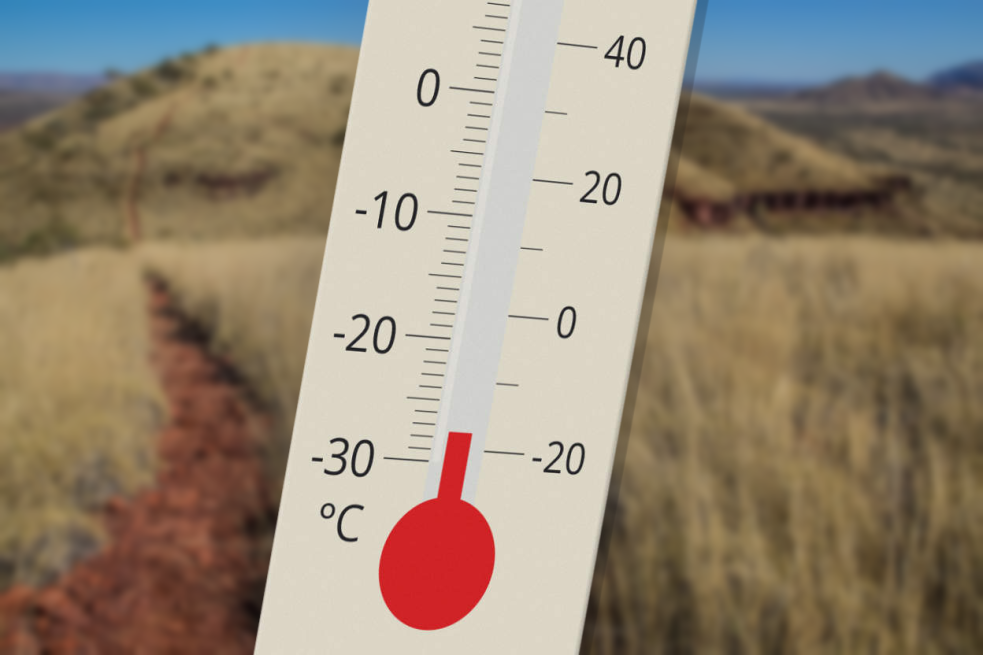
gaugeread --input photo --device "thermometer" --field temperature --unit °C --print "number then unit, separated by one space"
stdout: -27.5 °C
